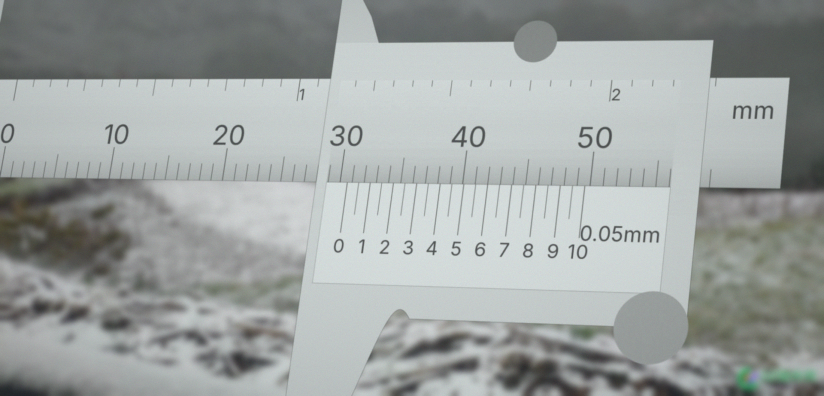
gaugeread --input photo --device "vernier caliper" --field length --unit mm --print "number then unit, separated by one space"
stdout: 30.6 mm
